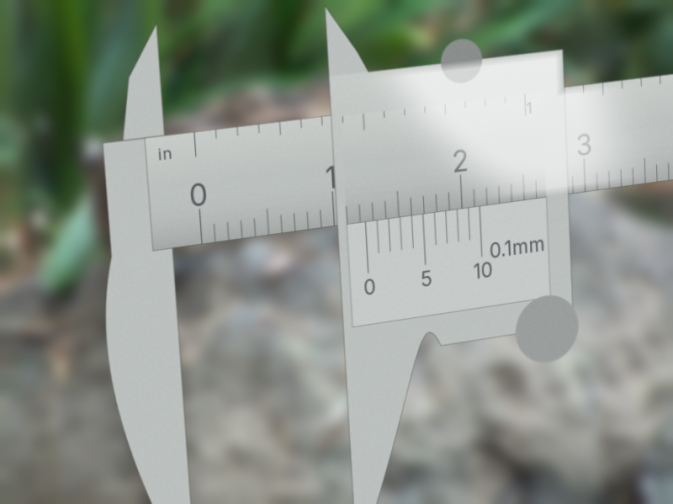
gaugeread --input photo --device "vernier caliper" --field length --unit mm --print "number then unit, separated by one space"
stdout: 12.4 mm
